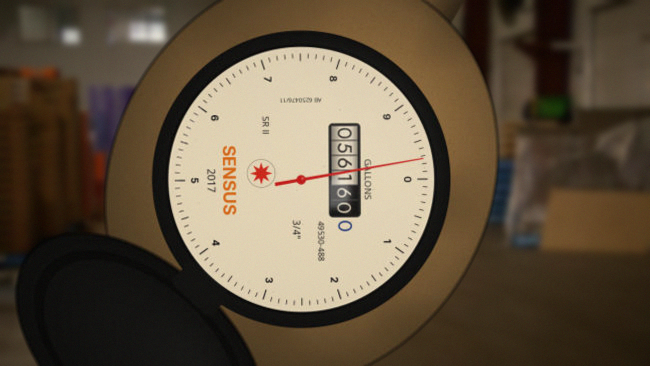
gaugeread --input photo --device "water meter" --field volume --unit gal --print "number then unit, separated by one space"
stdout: 561599.7 gal
